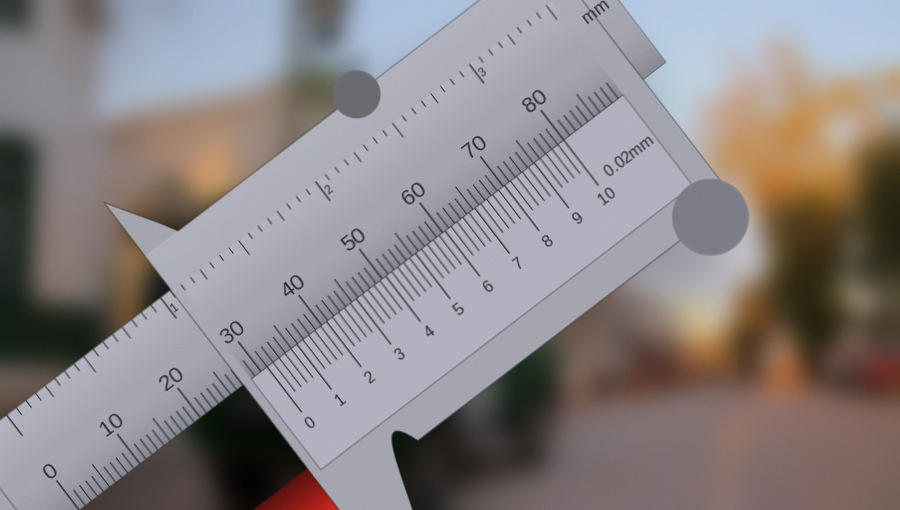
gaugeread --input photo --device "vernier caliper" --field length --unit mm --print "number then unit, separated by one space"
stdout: 31.0 mm
